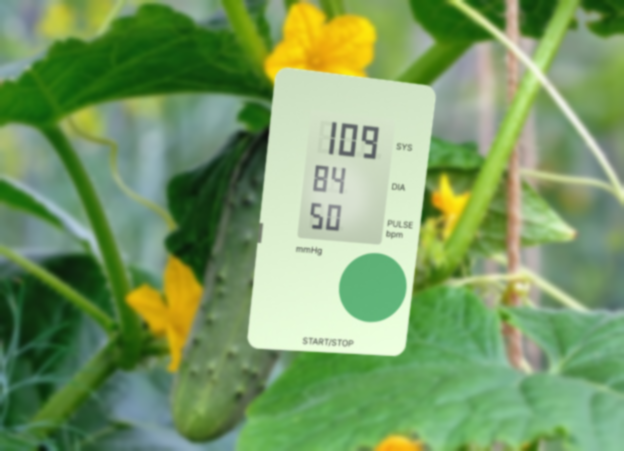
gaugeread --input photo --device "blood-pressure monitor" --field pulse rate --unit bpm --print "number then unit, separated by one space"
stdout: 50 bpm
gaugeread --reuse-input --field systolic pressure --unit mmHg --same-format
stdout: 109 mmHg
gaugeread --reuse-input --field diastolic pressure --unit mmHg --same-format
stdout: 84 mmHg
